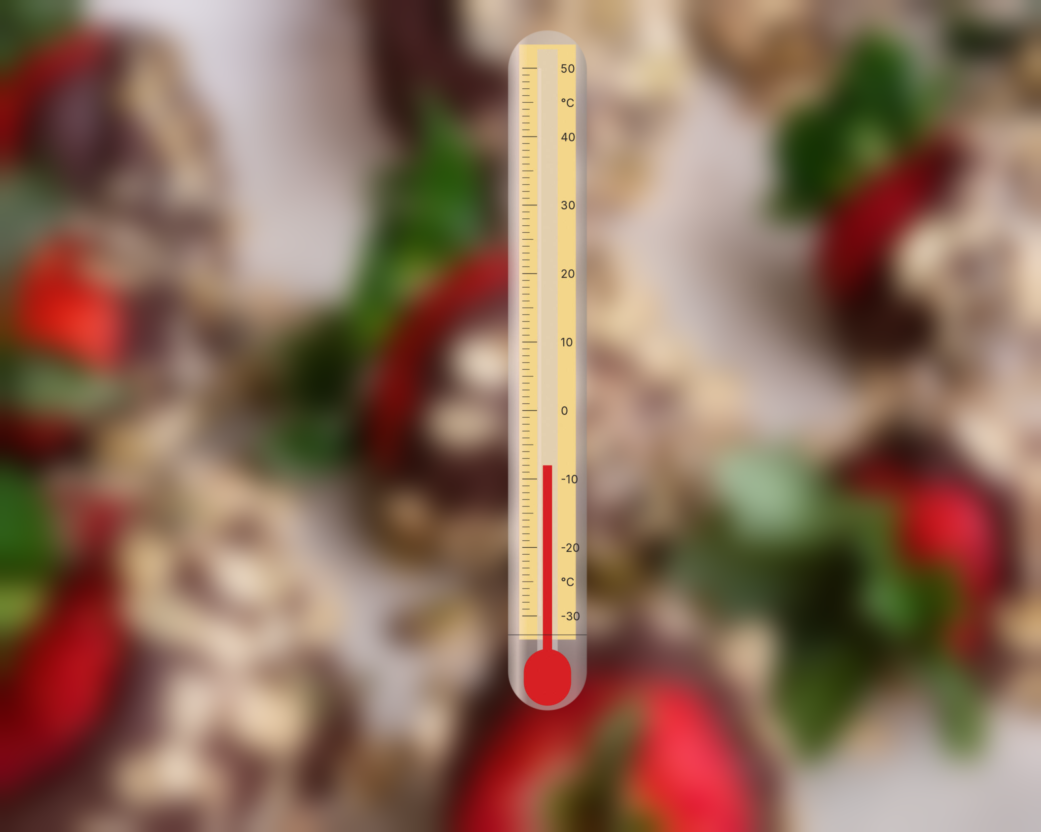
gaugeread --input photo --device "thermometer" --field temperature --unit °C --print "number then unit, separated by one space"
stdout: -8 °C
